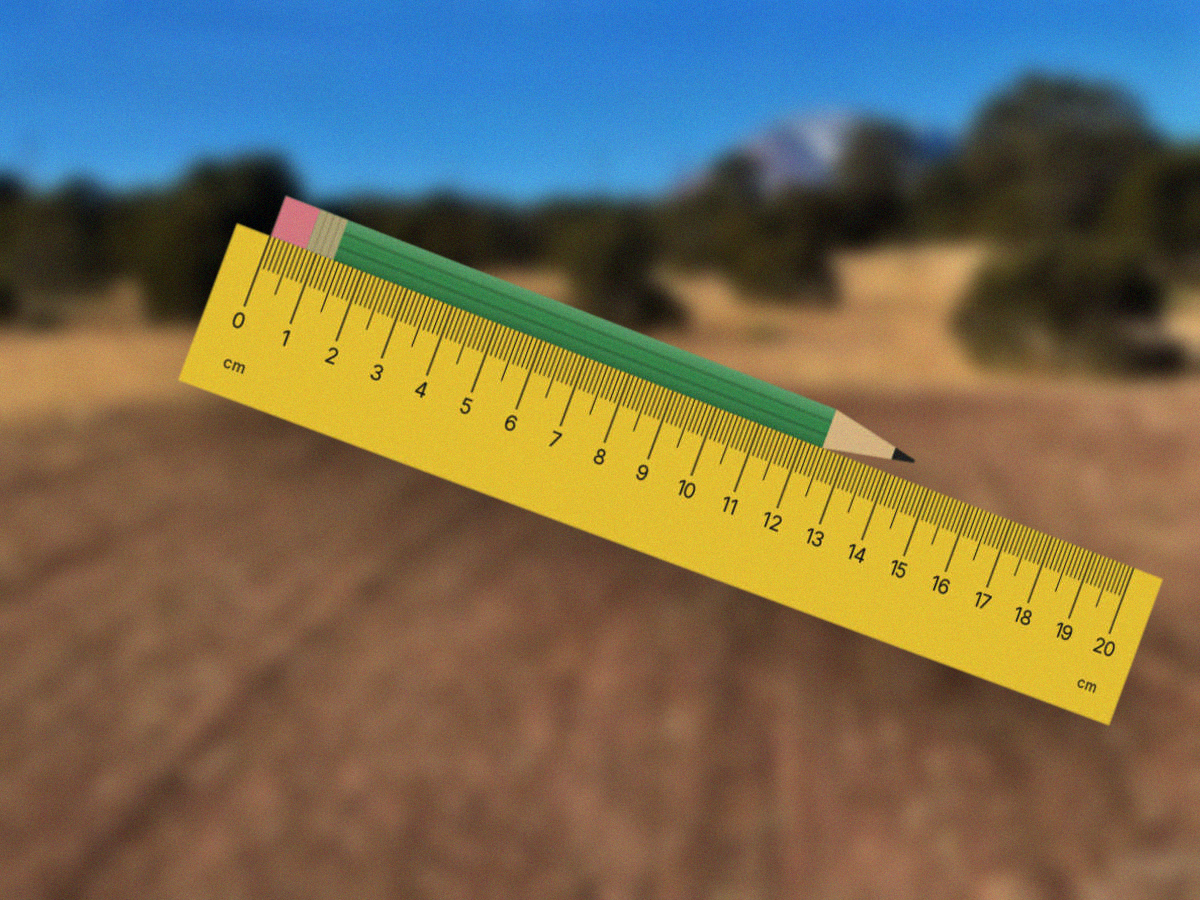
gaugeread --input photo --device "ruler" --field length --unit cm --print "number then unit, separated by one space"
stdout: 14.5 cm
